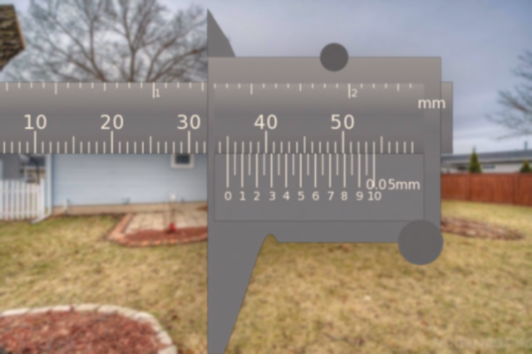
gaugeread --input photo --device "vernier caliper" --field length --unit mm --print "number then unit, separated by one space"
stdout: 35.0 mm
